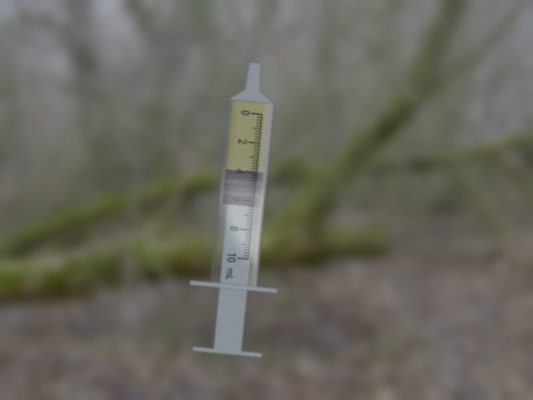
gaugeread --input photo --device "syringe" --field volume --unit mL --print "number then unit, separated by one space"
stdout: 4 mL
